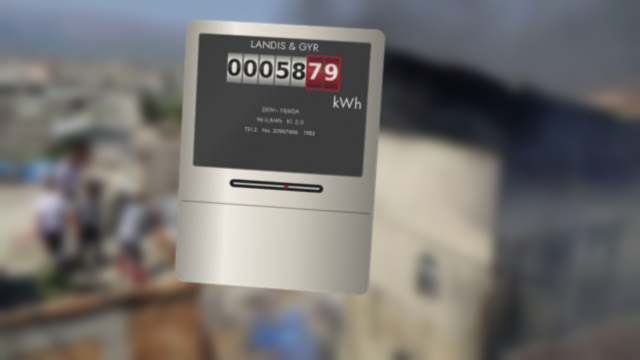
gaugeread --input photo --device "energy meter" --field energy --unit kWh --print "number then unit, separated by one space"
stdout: 58.79 kWh
